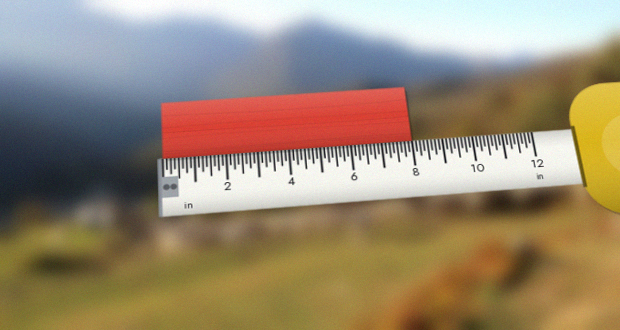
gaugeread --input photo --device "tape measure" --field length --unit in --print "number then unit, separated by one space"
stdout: 8 in
